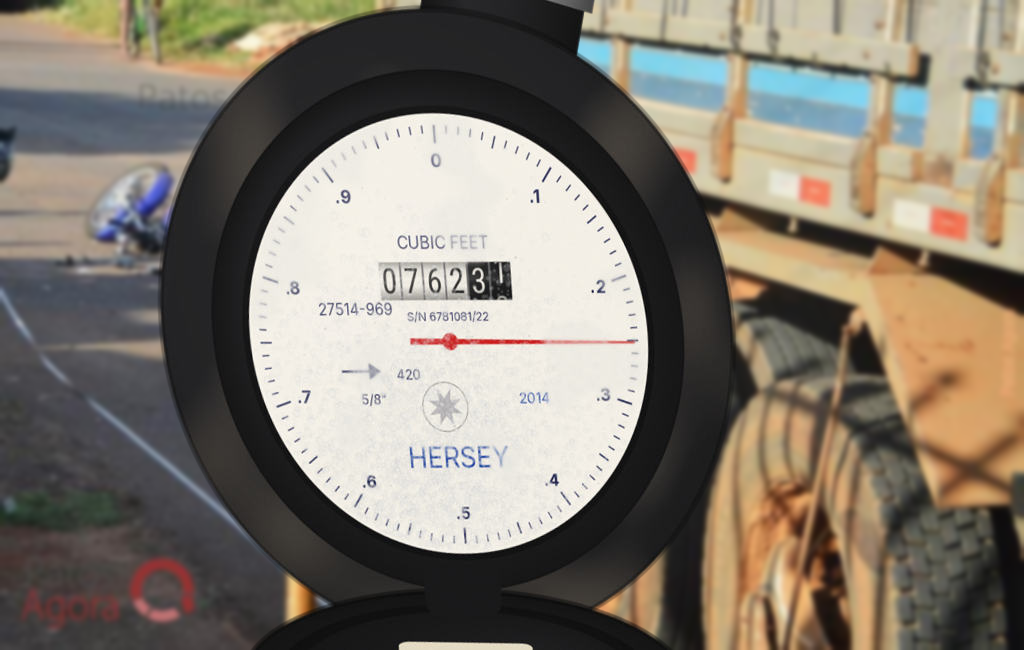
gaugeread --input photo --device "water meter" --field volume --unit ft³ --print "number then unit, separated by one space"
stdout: 76231.25 ft³
